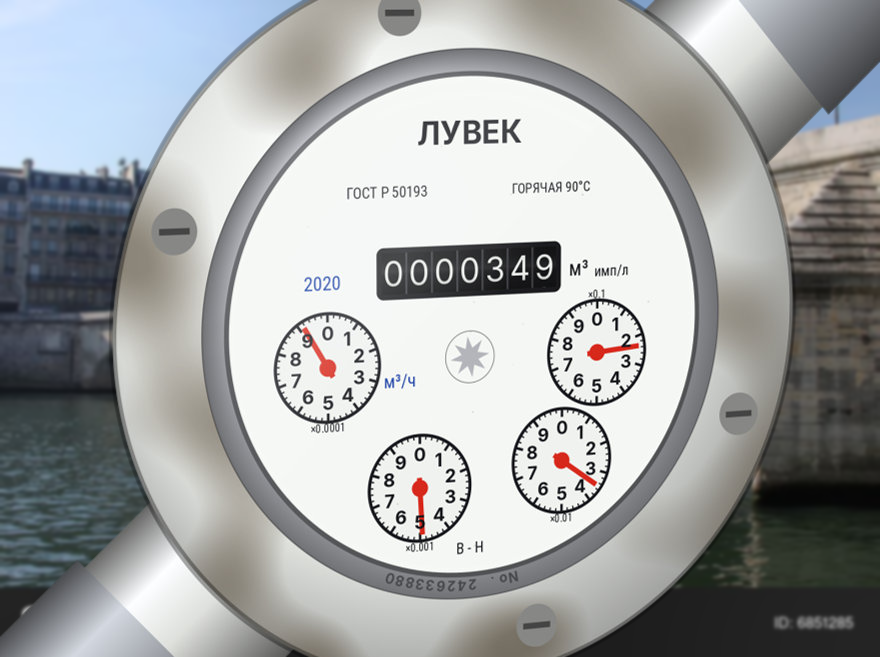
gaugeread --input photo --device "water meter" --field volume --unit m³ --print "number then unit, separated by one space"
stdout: 349.2349 m³
